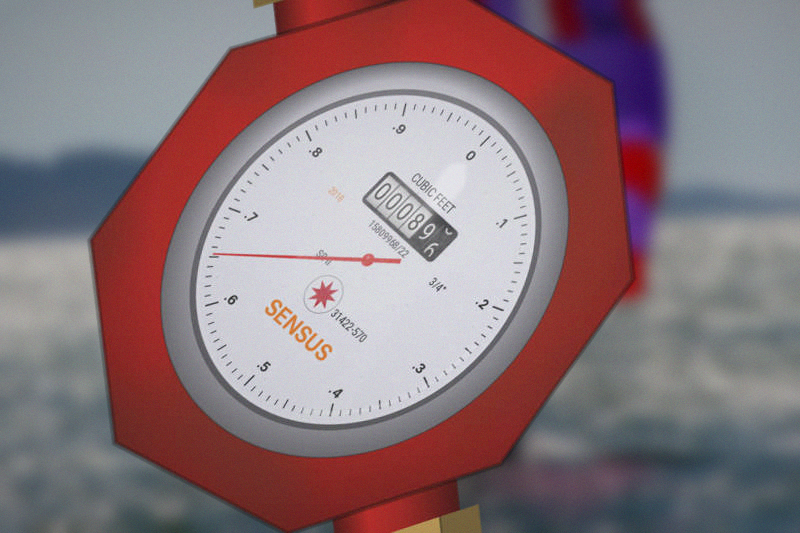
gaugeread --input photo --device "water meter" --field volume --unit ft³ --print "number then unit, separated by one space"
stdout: 895.65 ft³
